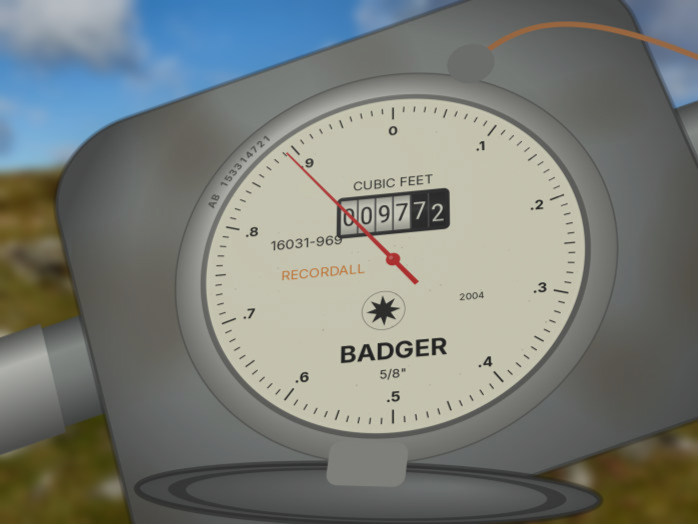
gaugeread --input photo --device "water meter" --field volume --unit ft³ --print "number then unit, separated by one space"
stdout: 9771.89 ft³
